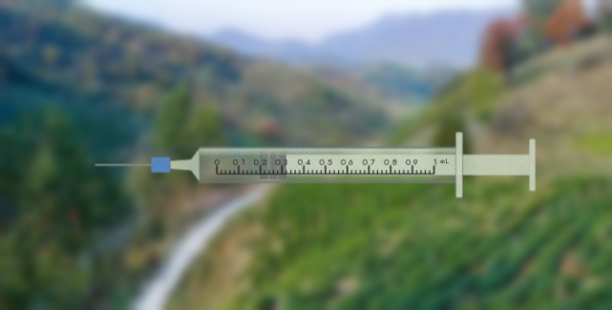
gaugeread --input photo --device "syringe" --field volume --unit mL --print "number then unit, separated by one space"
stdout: 0.2 mL
